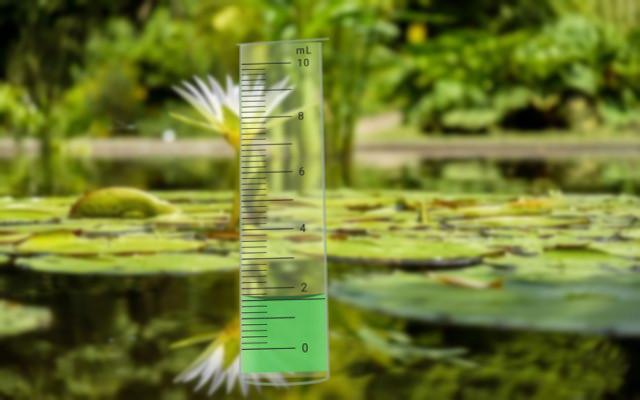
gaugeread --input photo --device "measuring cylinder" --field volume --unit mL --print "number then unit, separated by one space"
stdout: 1.6 mL
